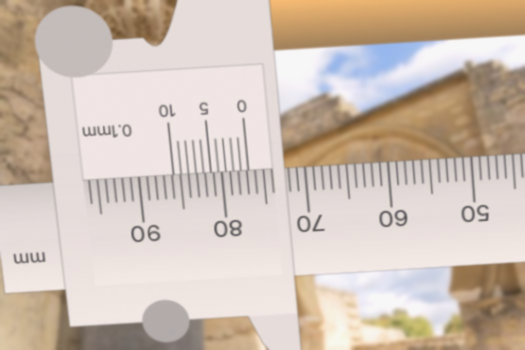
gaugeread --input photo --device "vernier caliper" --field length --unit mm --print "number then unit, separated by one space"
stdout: 76.8 mm
